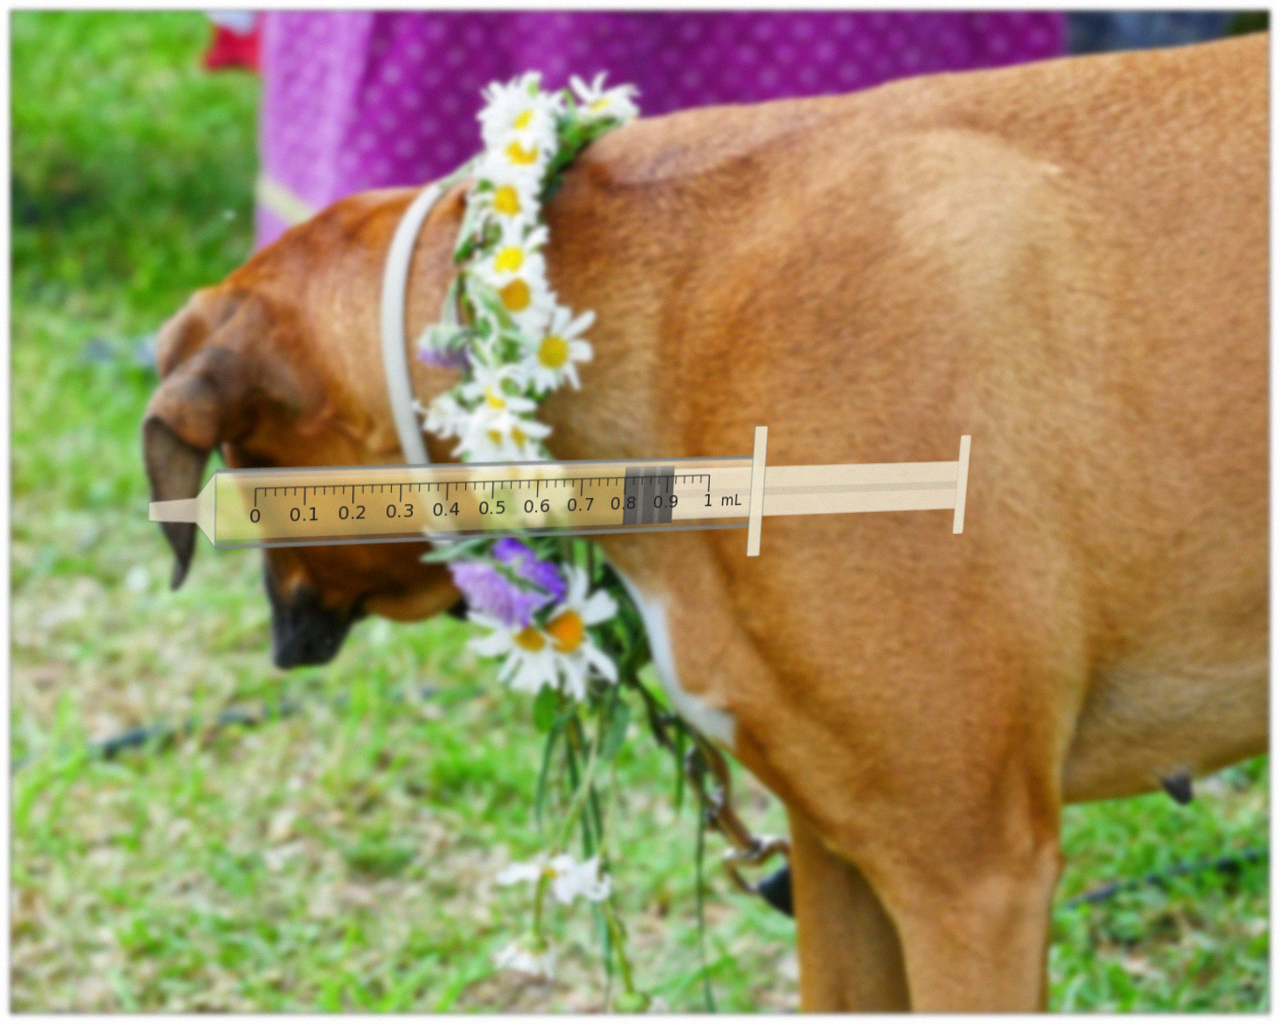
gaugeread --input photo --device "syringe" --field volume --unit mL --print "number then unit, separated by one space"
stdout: 0.8 mL
